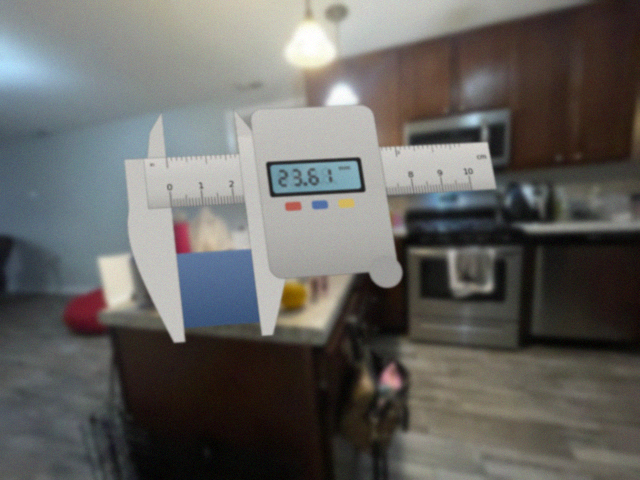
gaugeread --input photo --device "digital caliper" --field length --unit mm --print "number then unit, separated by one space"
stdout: 23.61 mm
